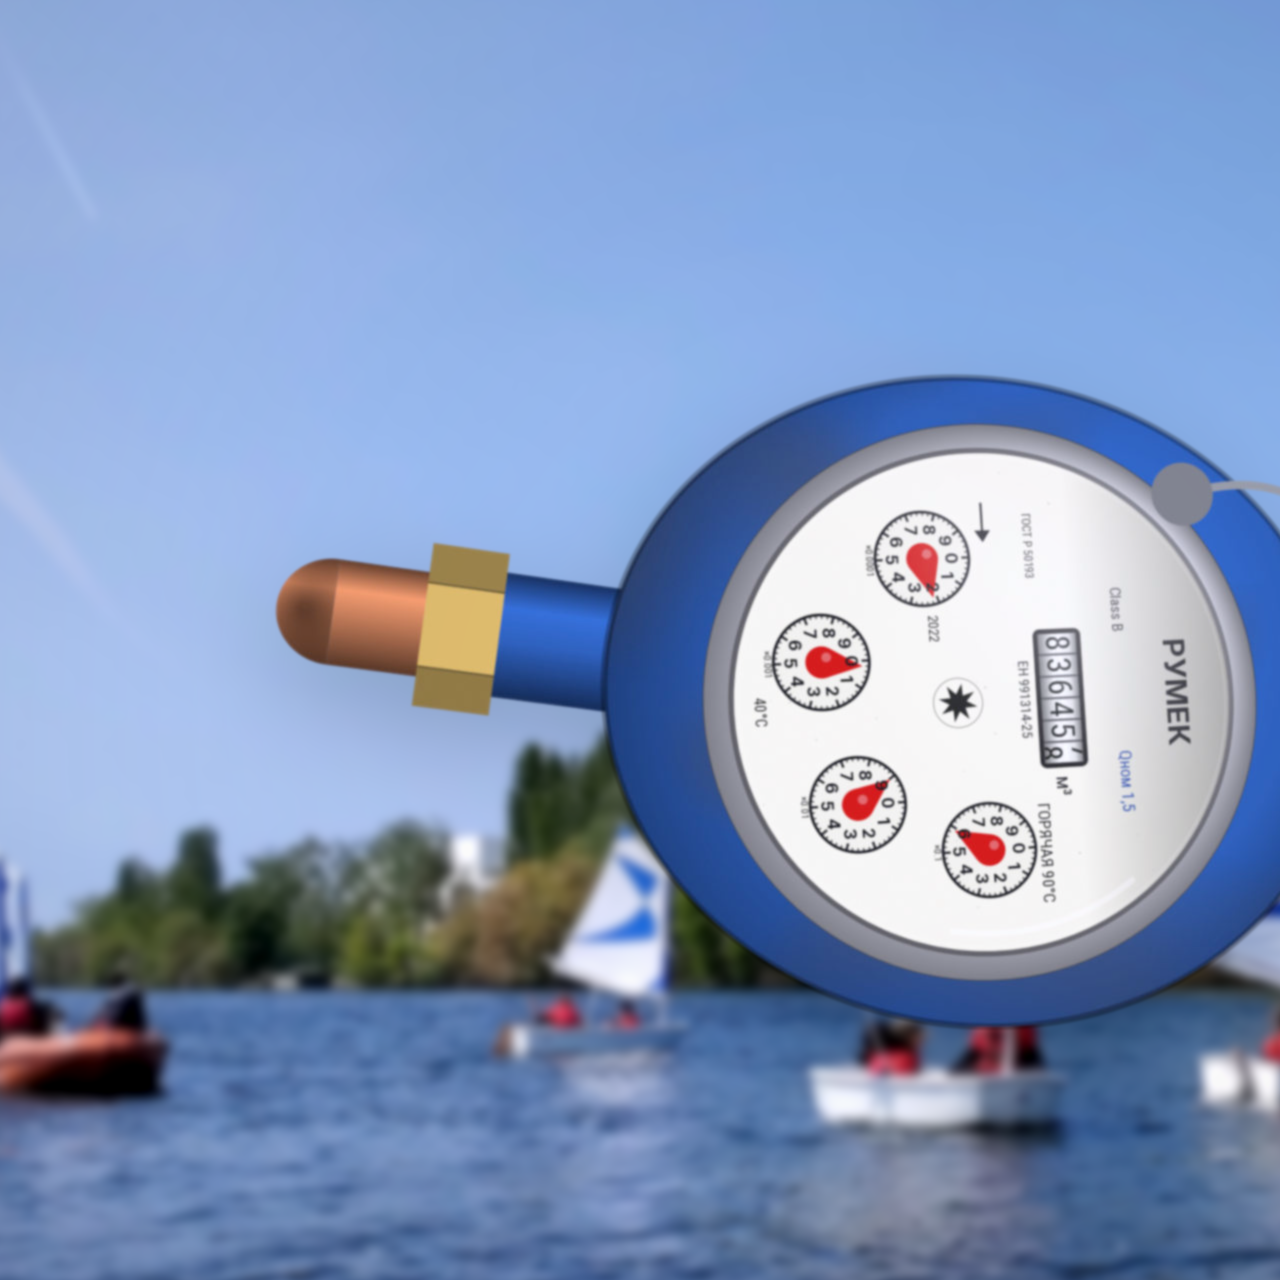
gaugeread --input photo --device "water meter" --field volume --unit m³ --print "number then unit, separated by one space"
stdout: 836457.5902 m³
